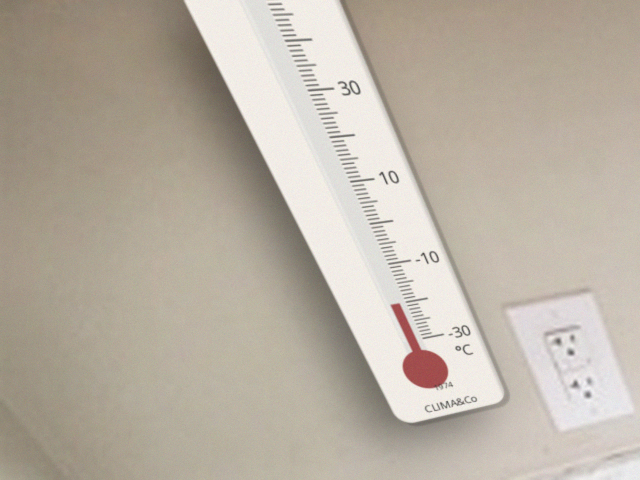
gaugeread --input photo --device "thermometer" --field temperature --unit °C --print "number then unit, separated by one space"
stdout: -20 °C
